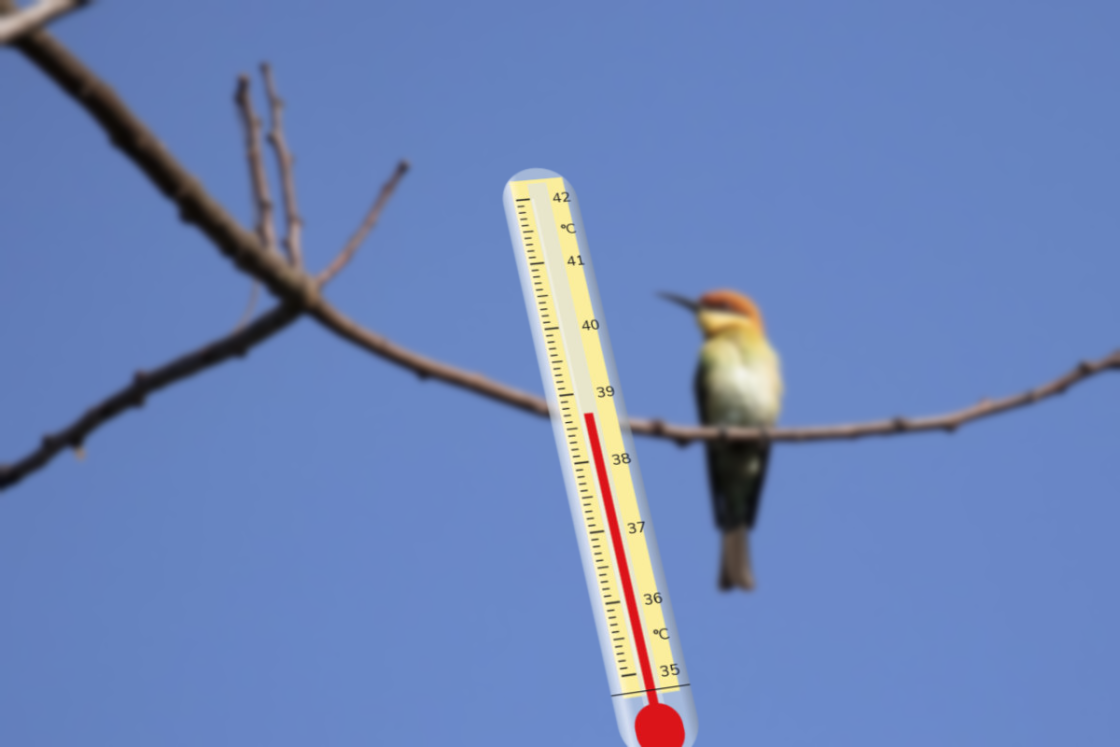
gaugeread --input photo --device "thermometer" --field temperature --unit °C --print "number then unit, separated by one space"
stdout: 38.7 °C
